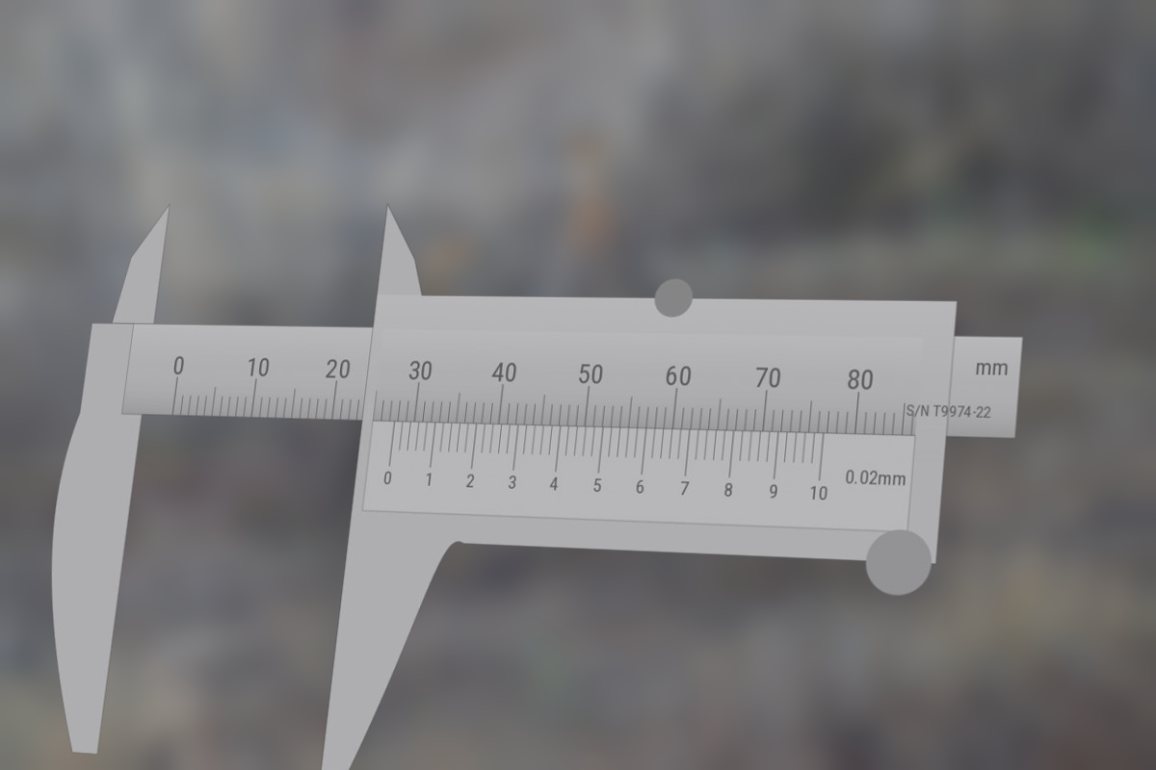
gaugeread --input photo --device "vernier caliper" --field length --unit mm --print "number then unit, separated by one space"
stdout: 27.6 mm
